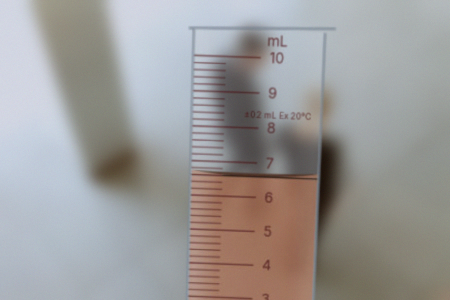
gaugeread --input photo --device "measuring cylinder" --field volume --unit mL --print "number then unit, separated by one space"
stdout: 6.6 mL
